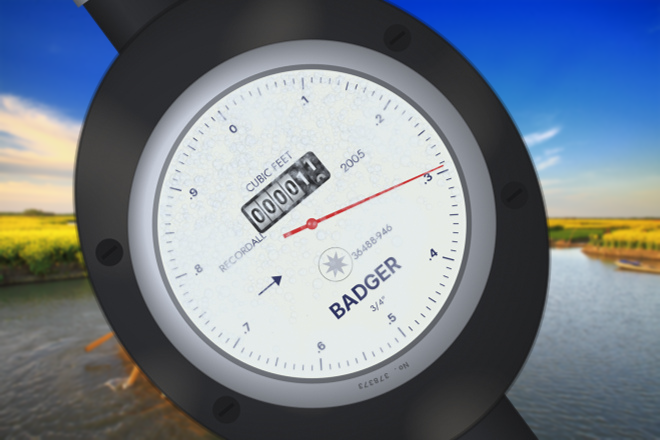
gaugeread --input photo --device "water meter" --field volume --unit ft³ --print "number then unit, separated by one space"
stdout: 11.29 ft³
